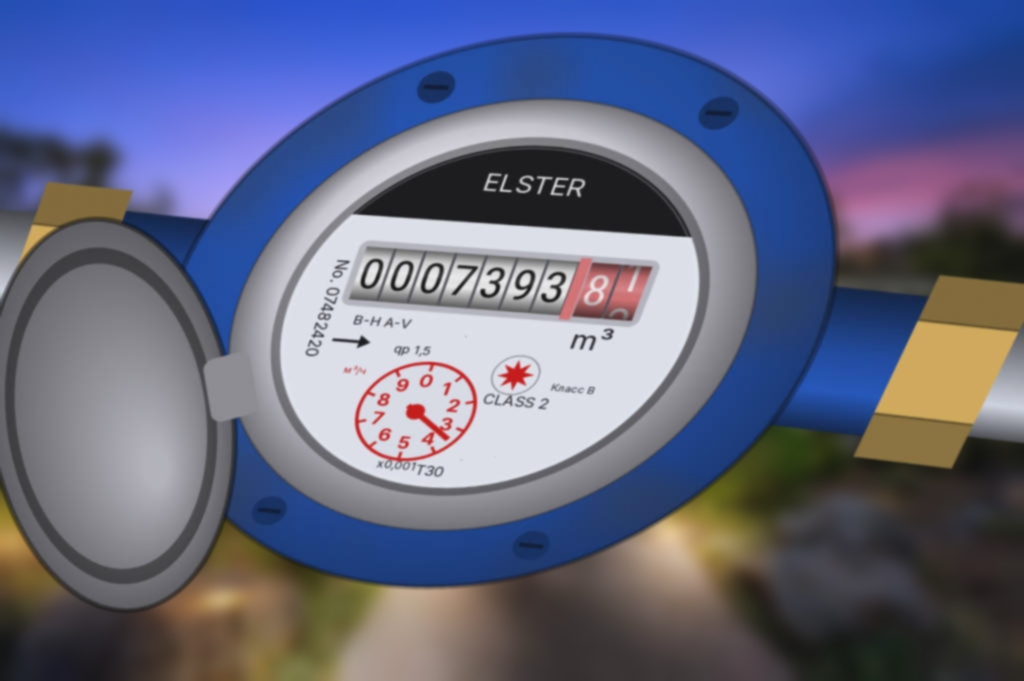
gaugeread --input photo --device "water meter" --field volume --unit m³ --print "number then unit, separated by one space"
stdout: 7393.813 m³
